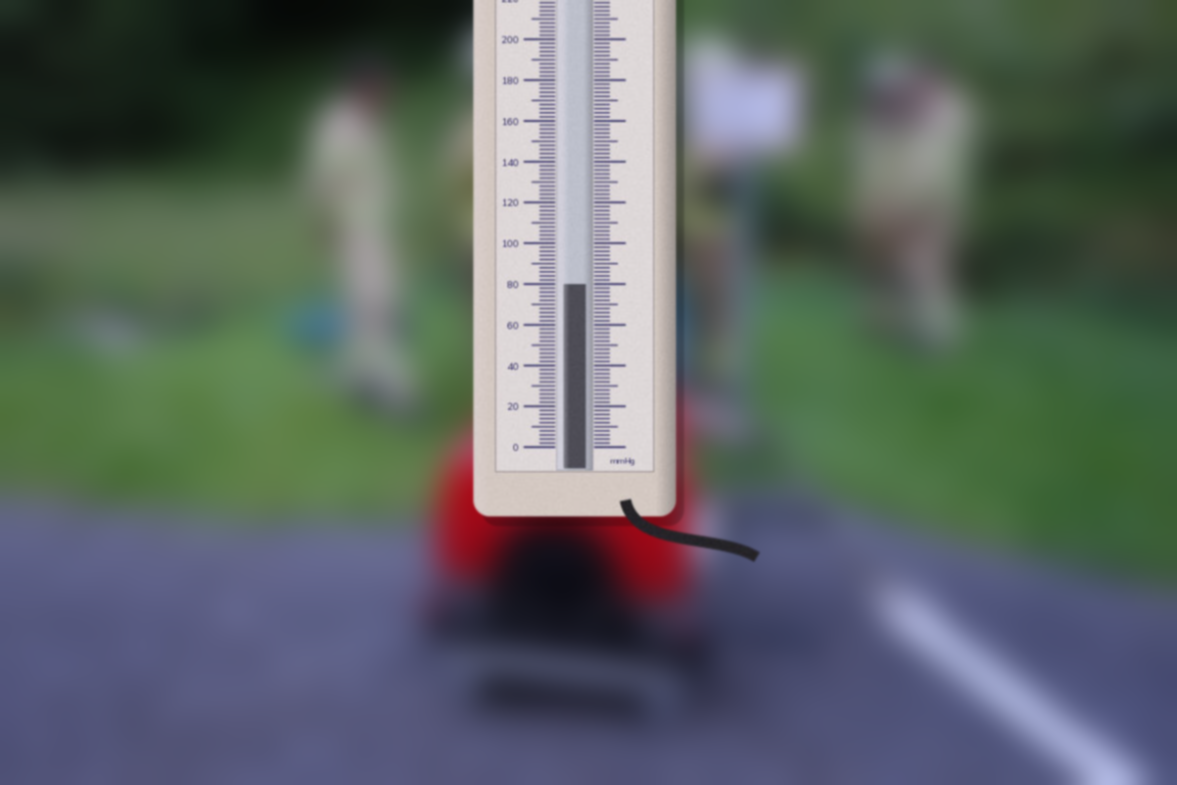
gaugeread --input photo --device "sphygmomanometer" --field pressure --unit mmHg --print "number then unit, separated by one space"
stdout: 80 mmHg
